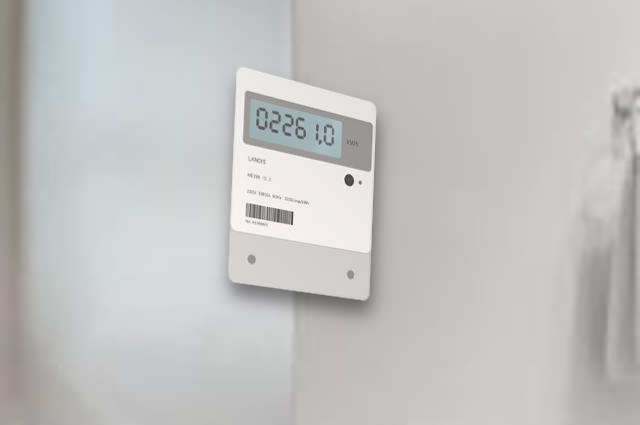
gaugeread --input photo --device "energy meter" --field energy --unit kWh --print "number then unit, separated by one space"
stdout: 2261.0 kWh
